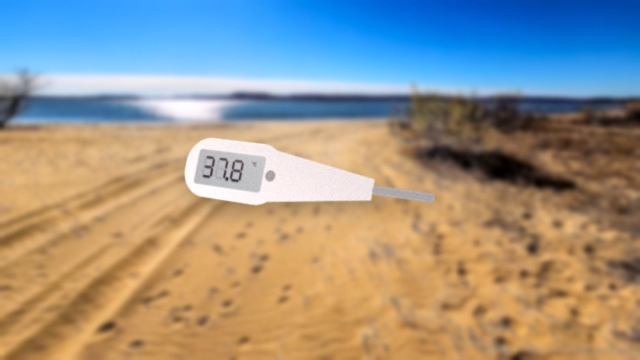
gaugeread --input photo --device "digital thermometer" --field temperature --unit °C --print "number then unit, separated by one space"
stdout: 37.8 °C
